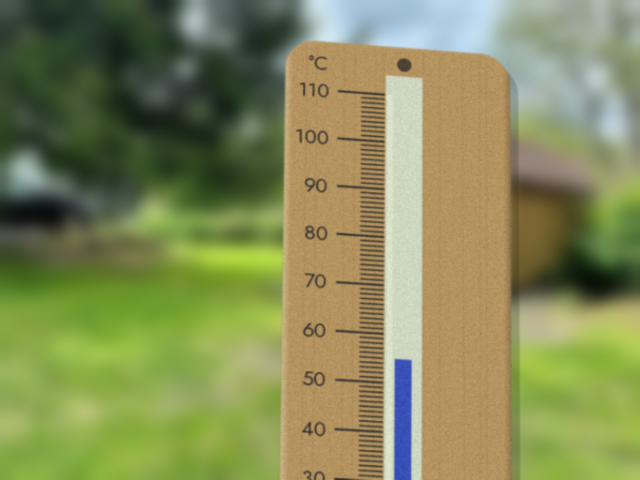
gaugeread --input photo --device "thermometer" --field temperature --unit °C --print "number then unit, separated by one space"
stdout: 55 °C
